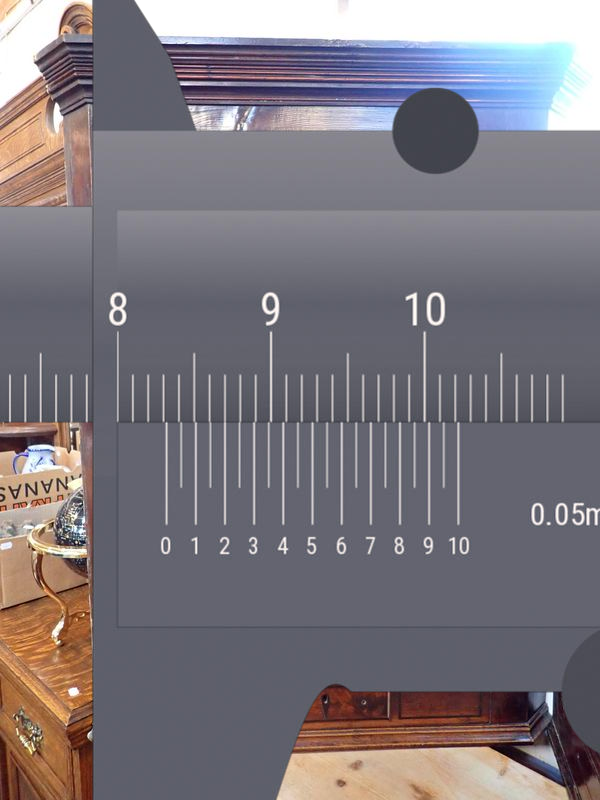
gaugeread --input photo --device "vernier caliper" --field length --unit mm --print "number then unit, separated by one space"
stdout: 83.2 mm
